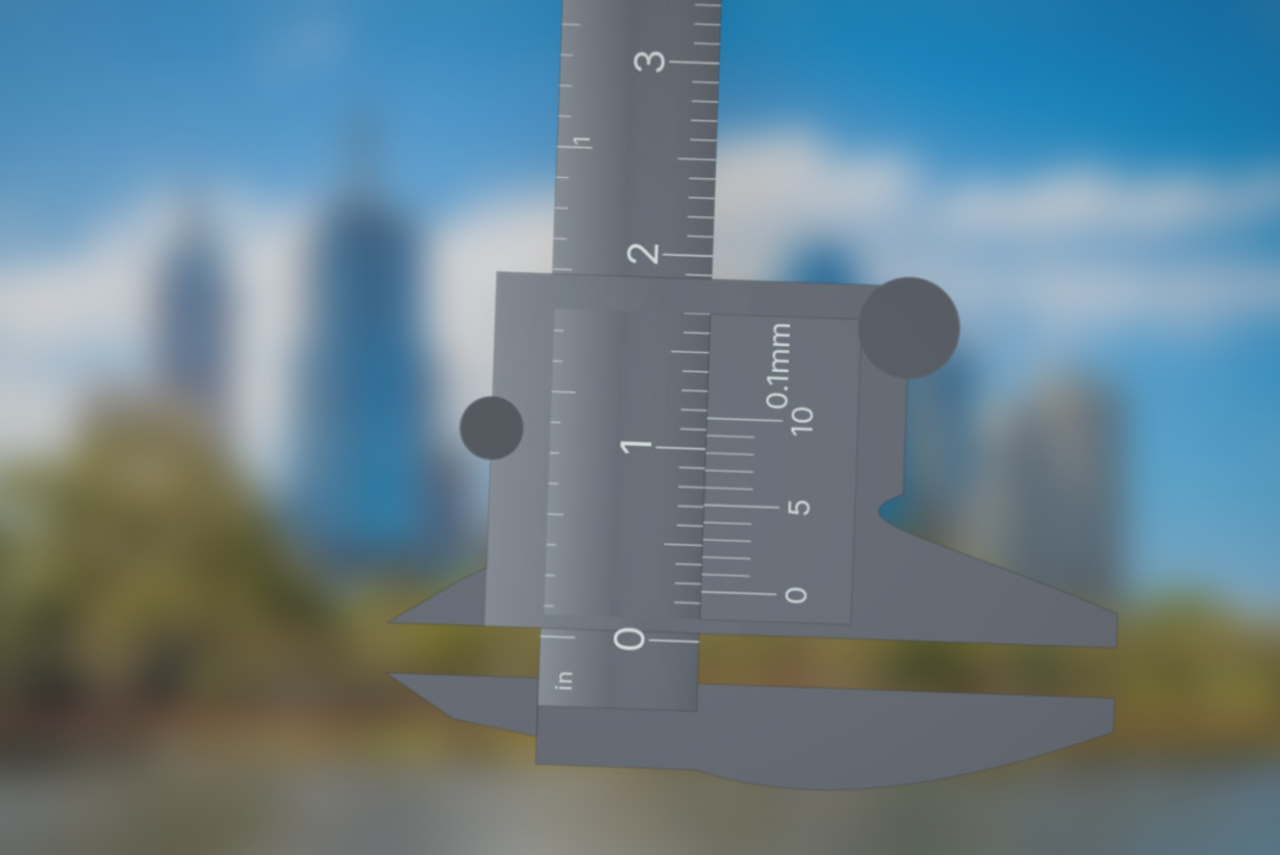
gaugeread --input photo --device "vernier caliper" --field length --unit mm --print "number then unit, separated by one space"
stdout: 2.6 mm
